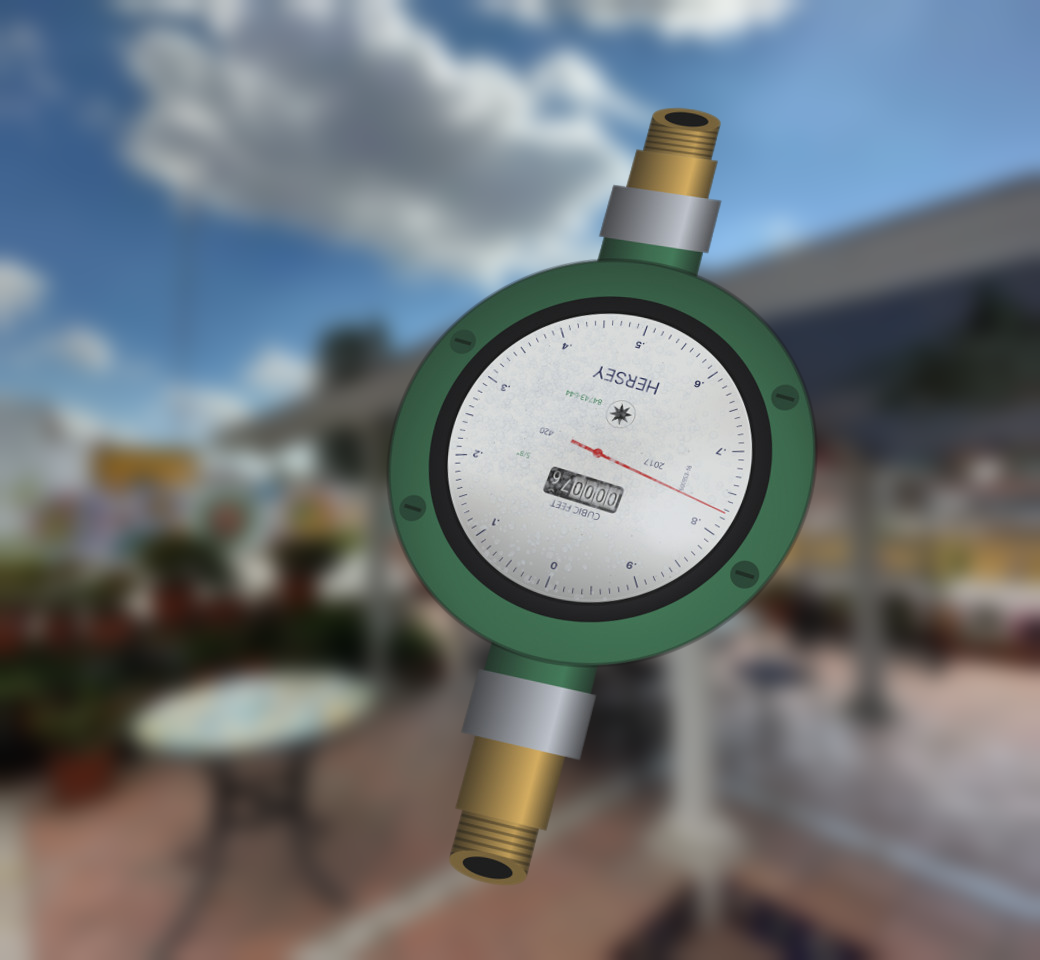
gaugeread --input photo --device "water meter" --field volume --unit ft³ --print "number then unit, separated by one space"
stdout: 75.77 ft³
